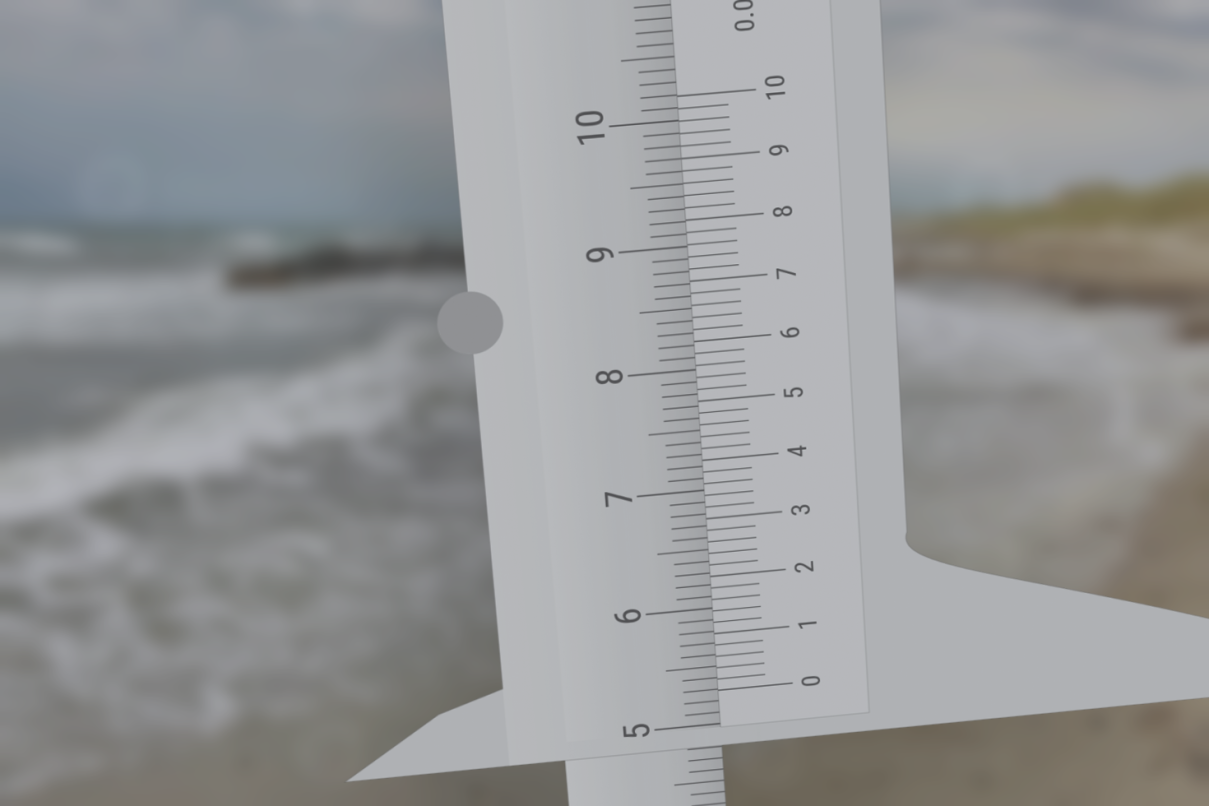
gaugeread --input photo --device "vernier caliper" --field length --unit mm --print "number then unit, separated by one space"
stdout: 52.9 mm
